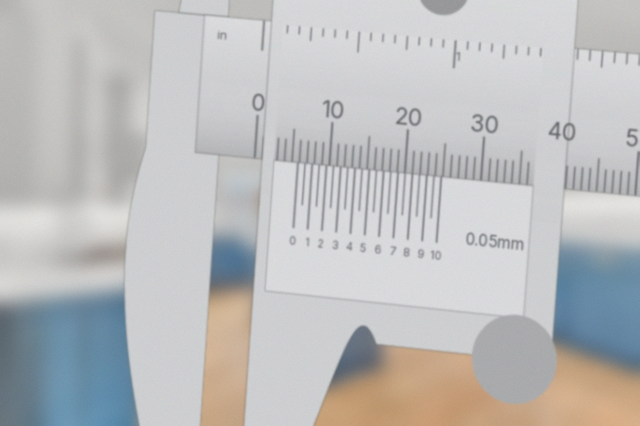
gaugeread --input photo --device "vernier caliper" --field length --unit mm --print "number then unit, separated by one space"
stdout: 5.8 mm
